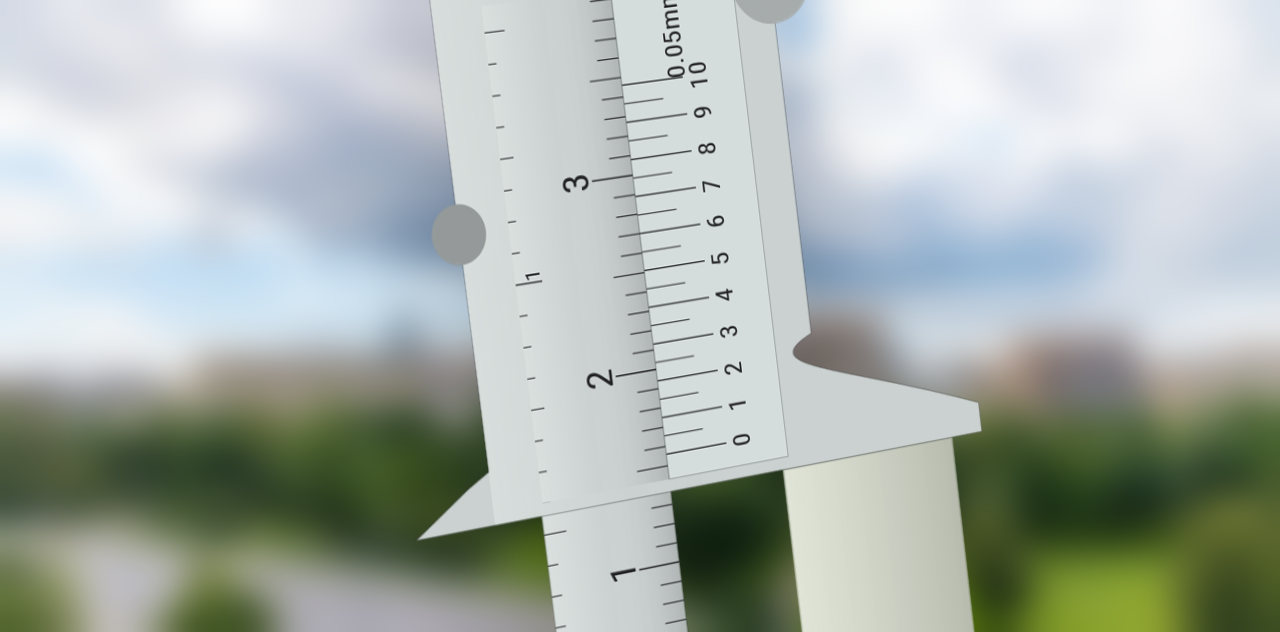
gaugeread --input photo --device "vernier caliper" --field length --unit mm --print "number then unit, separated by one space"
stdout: 15.6 mm
